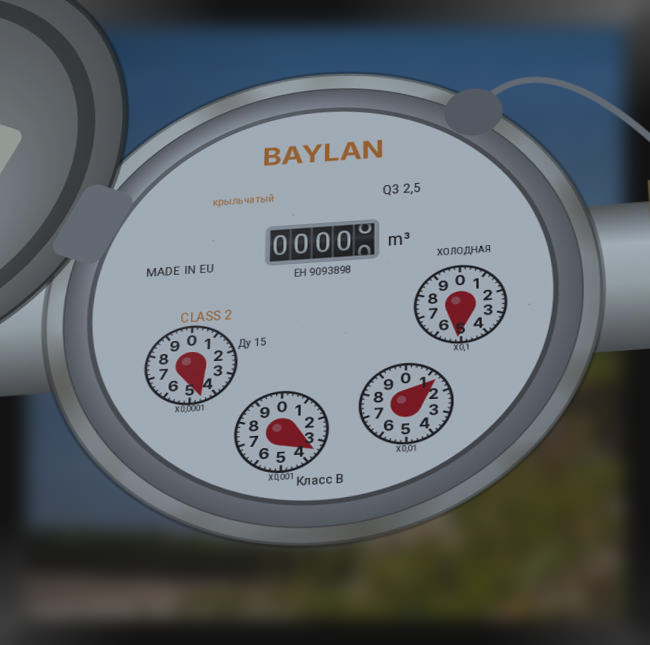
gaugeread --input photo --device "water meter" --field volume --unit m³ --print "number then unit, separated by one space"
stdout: 8.5134 m³
